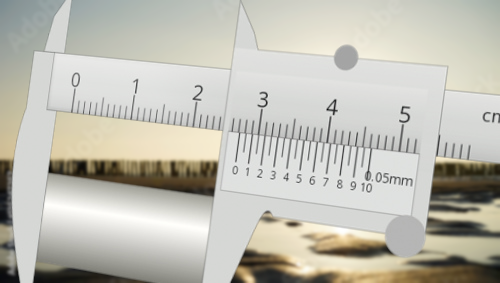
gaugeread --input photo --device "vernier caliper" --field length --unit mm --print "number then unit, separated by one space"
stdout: 27.2 mm
